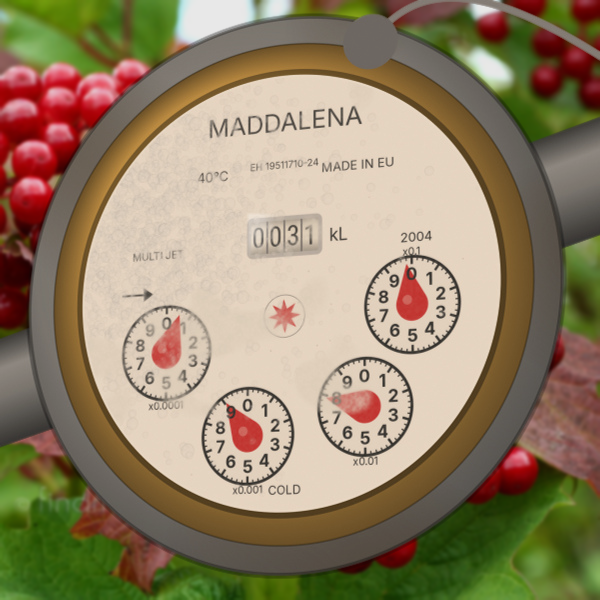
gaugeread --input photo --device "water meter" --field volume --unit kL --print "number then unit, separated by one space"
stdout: 30.9790 kL
